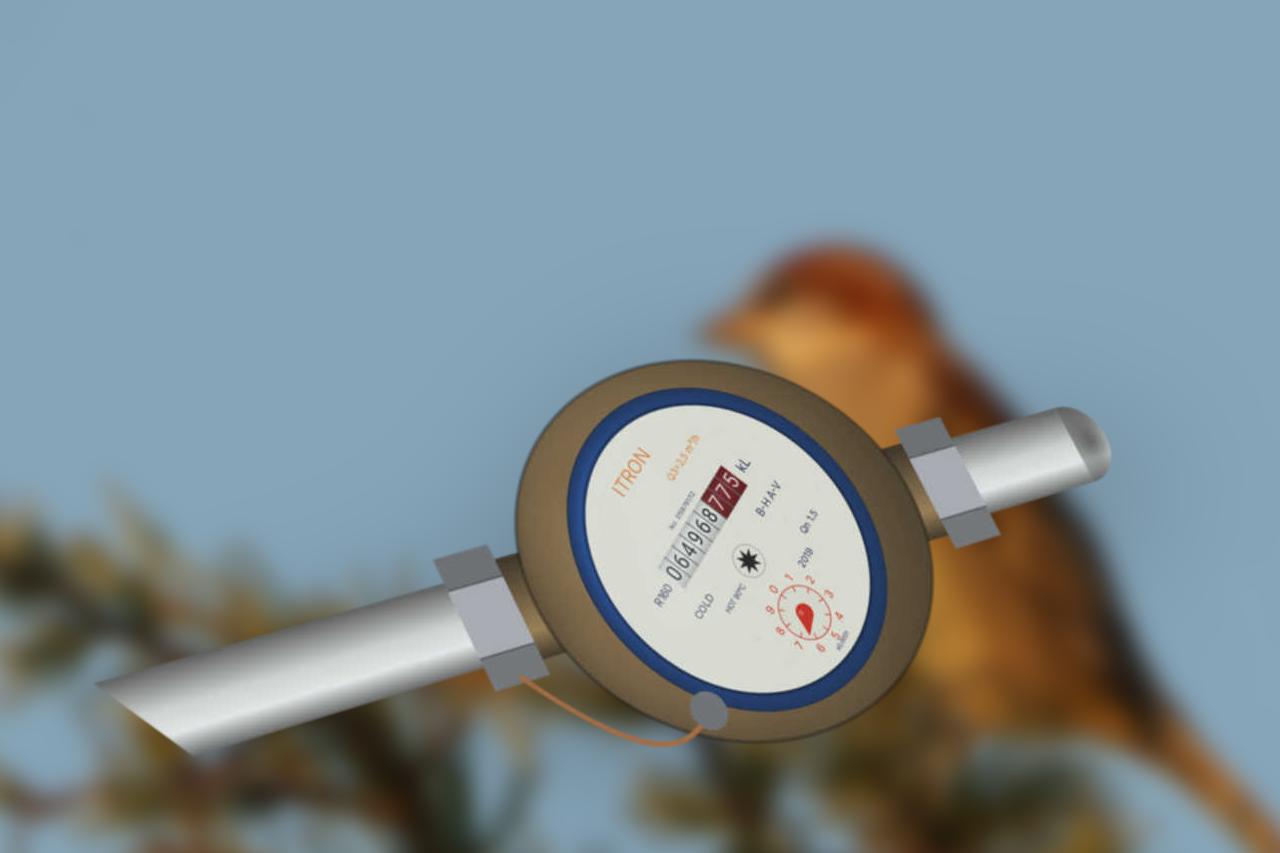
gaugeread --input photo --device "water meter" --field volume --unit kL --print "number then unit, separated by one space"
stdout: 64968.7756 kL
